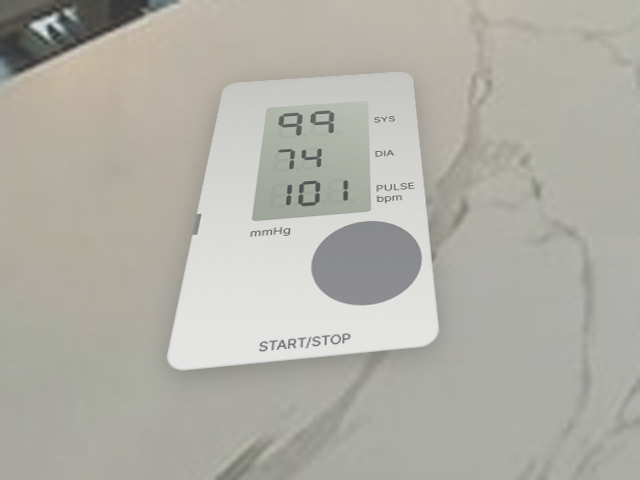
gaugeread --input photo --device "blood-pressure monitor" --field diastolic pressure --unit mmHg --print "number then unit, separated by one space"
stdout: 74 mmHg
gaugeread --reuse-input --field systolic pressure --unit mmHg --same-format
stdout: 99 mmHg
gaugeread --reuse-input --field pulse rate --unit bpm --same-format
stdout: 101 bpm
